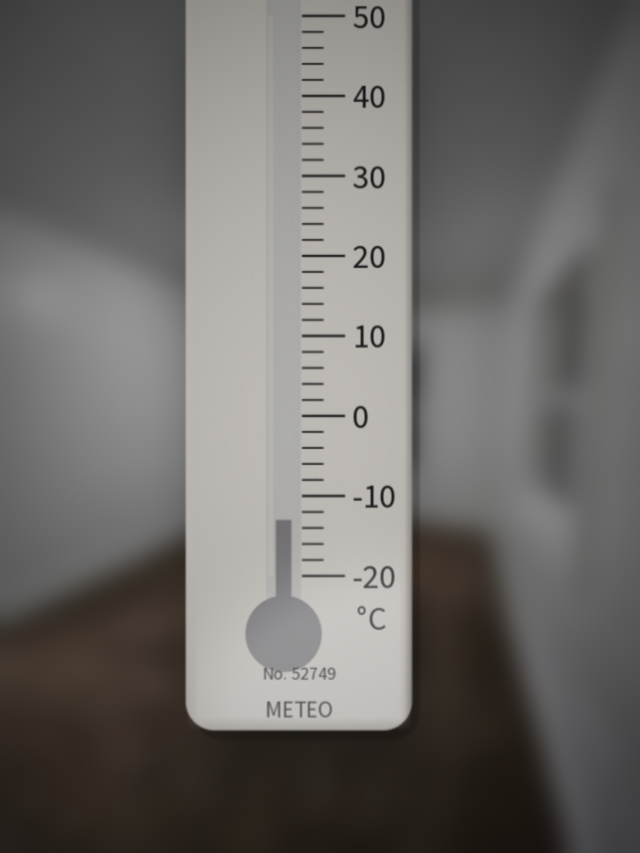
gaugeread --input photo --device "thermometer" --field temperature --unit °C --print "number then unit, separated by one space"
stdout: -13 °C
